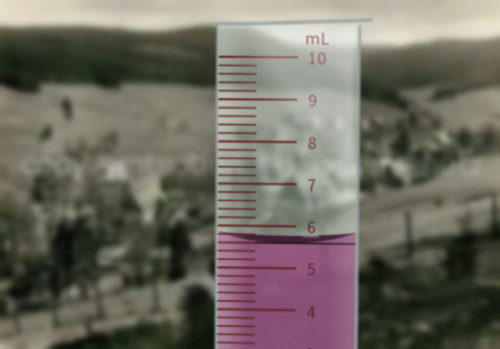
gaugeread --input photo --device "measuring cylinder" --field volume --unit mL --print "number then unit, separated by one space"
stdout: 5.6 mL
